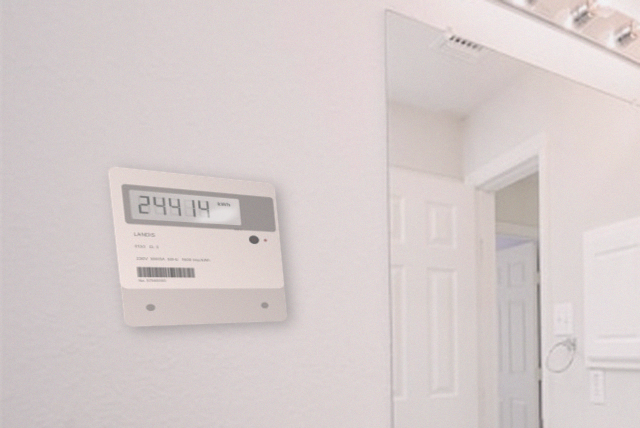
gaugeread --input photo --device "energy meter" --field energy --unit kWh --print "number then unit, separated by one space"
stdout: 24414 kWh
